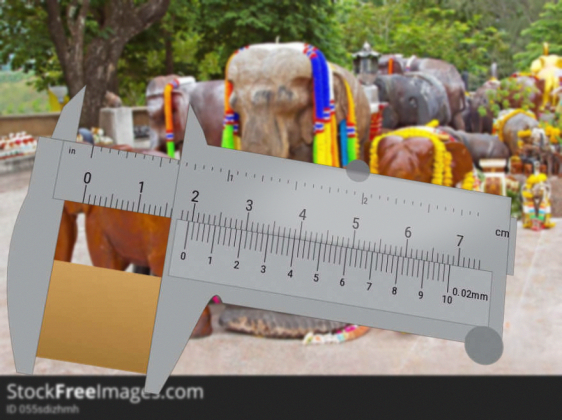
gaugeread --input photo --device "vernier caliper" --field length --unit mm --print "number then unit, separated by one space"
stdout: 19.4 mm
